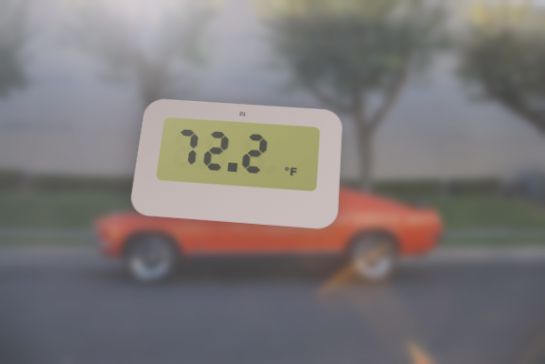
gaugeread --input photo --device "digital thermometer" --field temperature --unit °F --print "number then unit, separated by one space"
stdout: 72.2 °F
